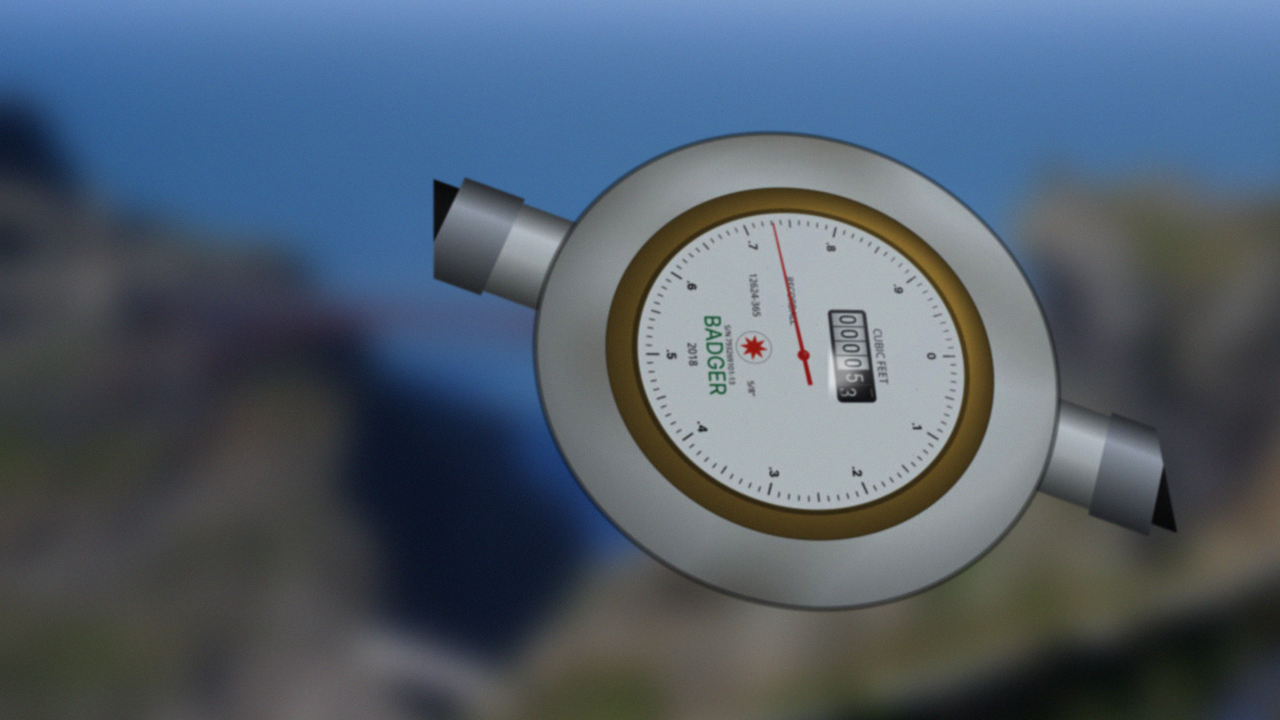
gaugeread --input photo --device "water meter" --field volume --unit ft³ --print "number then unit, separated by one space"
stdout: 52.73 ft³
